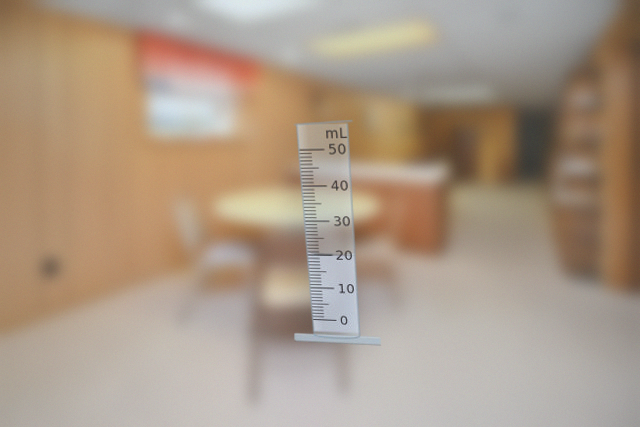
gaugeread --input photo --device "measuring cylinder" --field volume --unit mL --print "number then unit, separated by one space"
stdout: 20 mL
